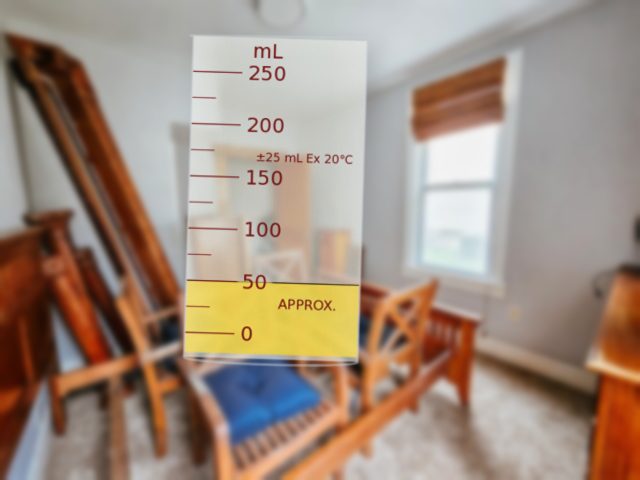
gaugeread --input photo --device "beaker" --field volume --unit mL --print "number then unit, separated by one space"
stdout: 50 mL
